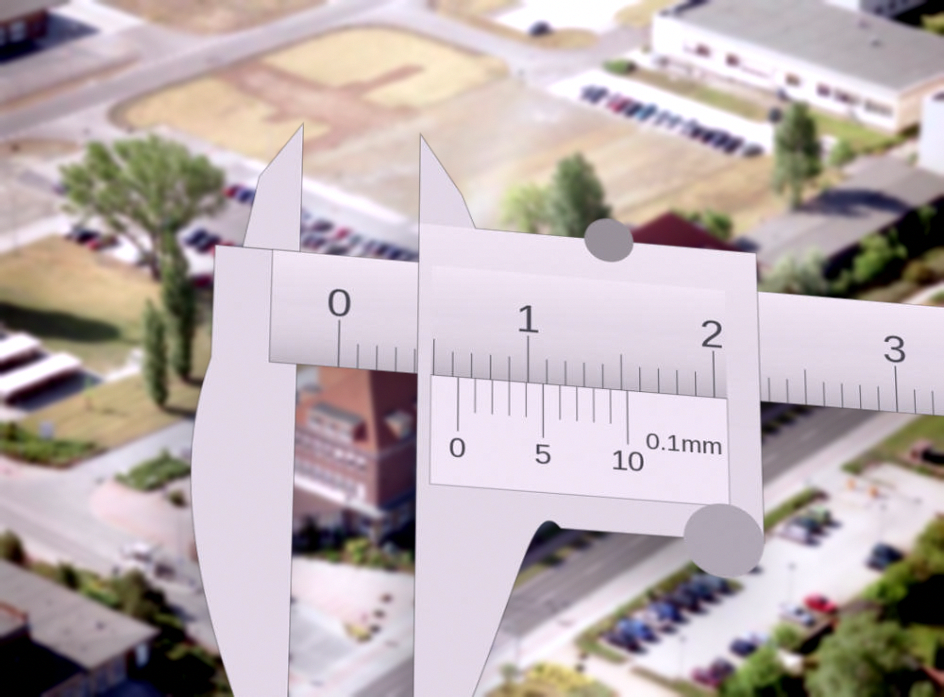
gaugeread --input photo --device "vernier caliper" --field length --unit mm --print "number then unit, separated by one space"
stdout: 6.3 mm
